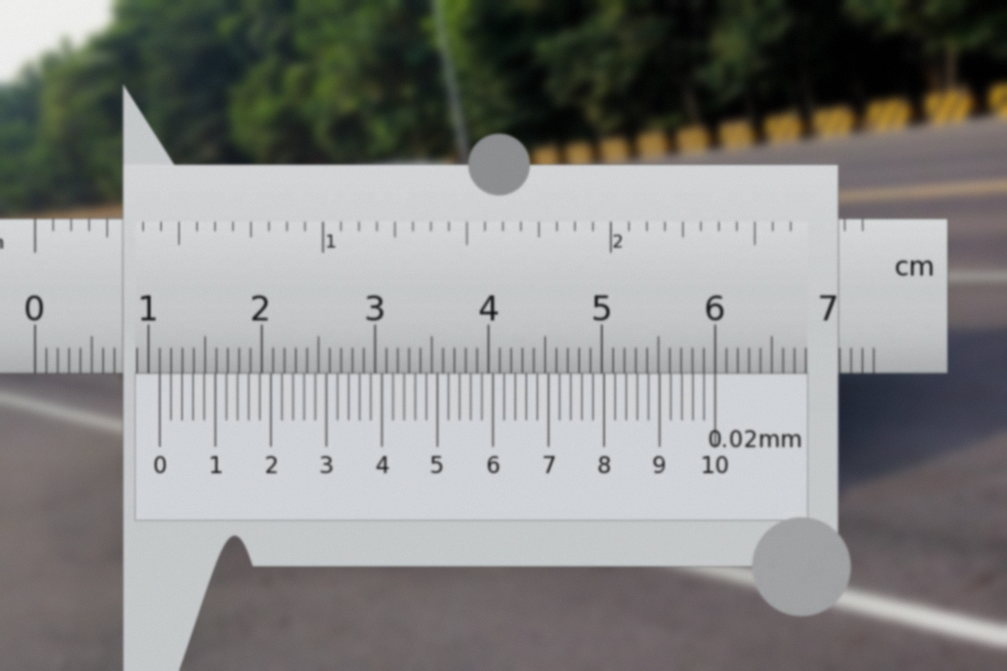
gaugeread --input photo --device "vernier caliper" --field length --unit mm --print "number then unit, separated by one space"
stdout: 11.0 mm
